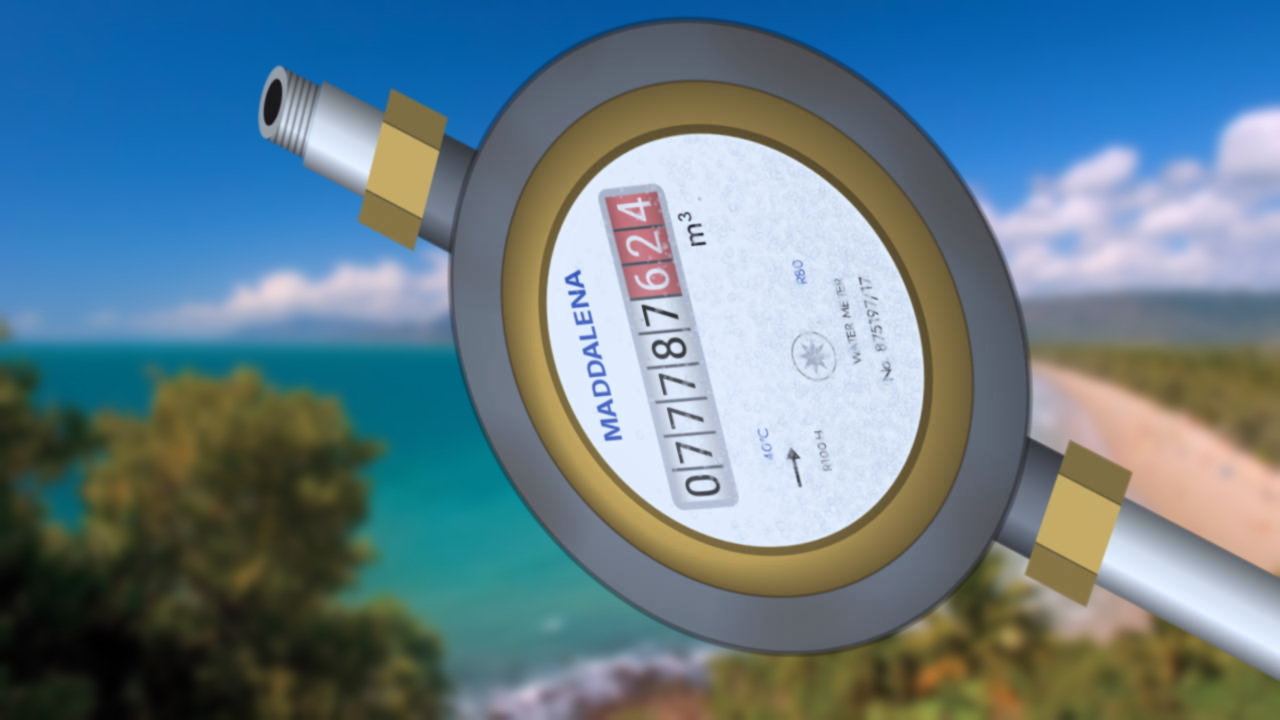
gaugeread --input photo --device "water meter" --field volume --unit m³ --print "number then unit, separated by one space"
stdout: 77787.624 m³
